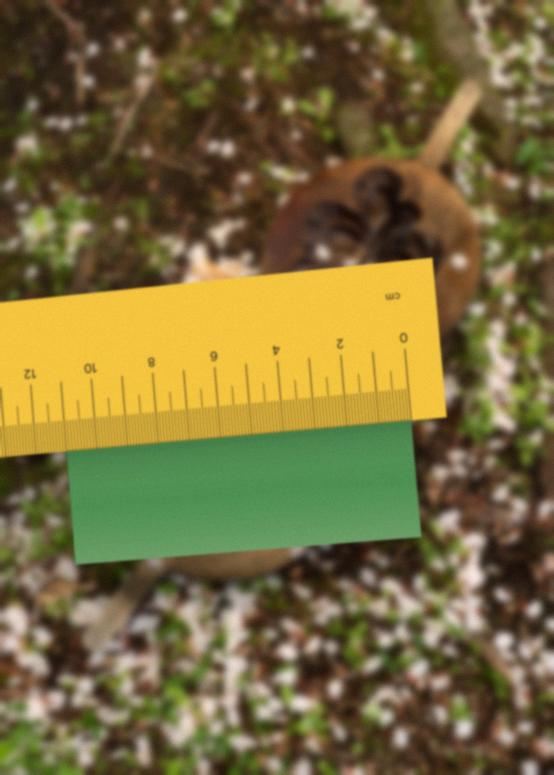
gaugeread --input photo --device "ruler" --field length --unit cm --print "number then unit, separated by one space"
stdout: 11 cm
